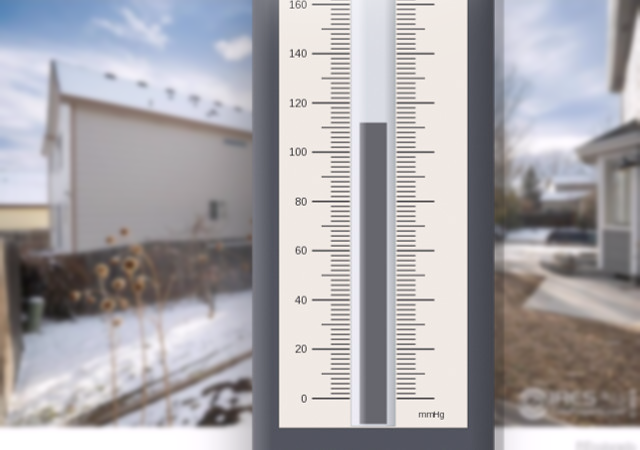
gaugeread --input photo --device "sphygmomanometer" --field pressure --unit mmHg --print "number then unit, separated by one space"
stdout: 112 mmHg
